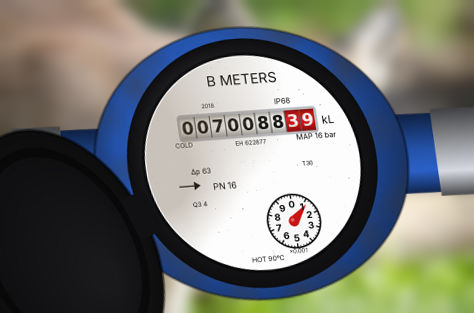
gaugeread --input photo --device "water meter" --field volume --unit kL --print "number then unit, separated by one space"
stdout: 70088.391 kL
